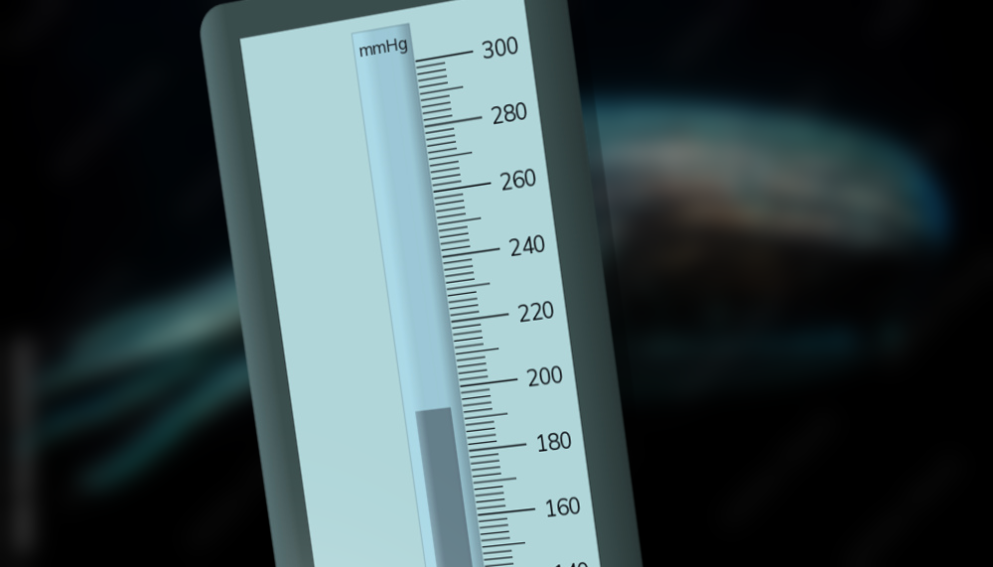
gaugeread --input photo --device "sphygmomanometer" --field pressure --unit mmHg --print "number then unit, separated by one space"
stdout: 194 mmHg
